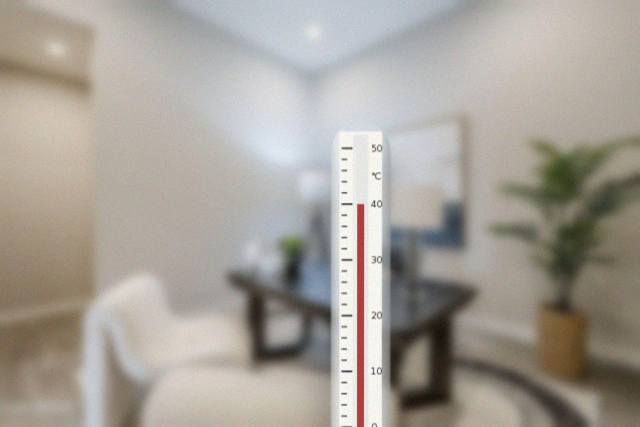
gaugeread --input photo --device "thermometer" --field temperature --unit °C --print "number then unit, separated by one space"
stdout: 40 °C
